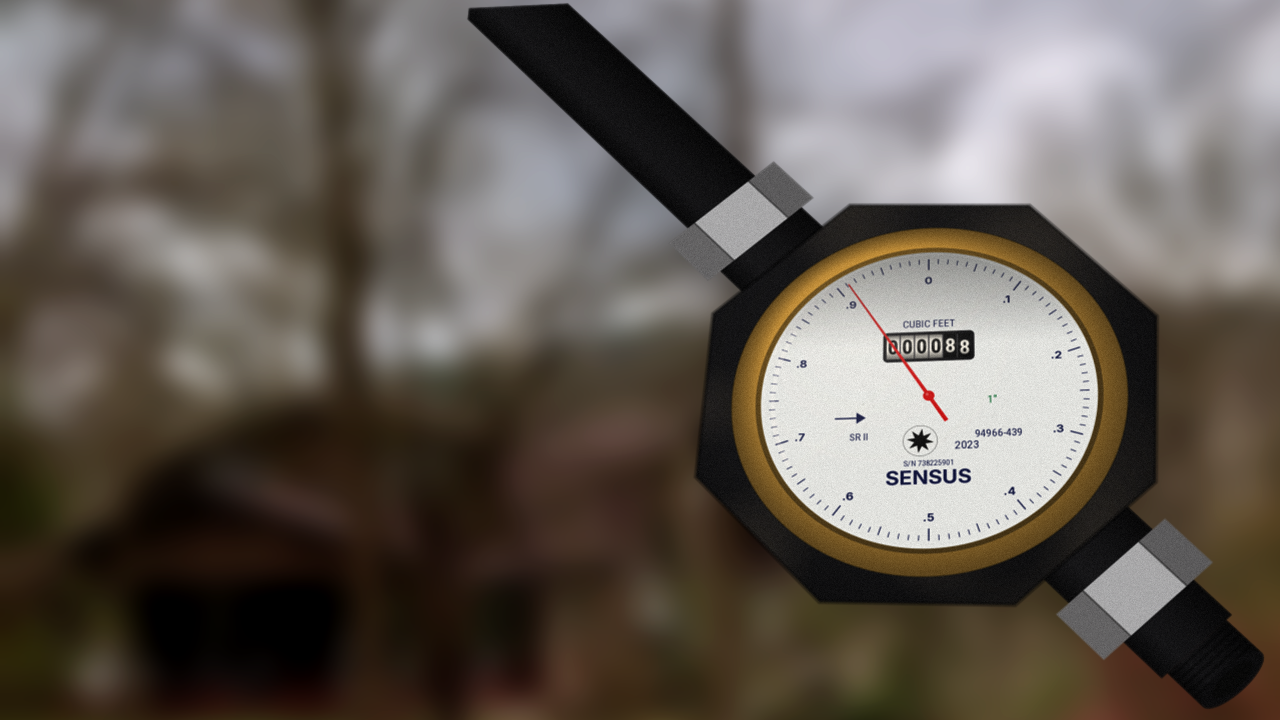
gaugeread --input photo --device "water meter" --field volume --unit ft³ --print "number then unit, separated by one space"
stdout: 87.91 ft³
